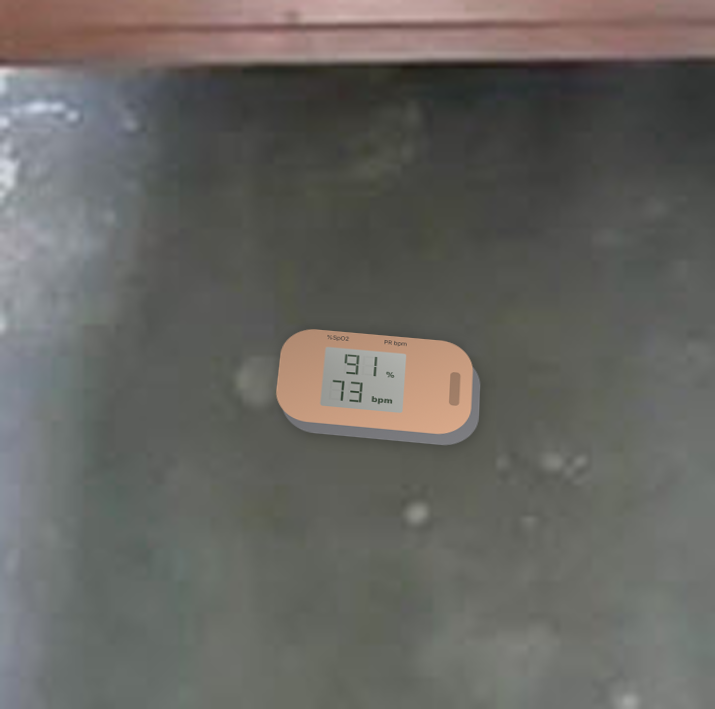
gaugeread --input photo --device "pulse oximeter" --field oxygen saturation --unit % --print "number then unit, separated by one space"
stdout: 91 %
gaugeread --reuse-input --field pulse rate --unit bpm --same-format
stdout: 73 bpm
